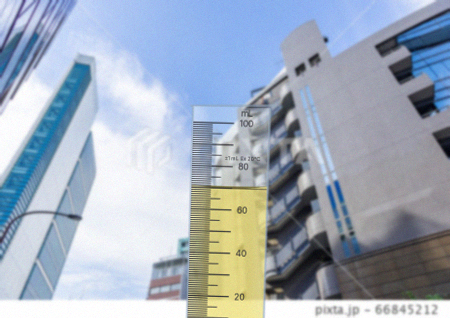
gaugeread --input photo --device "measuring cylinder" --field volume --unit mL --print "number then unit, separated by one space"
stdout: 70 mL
